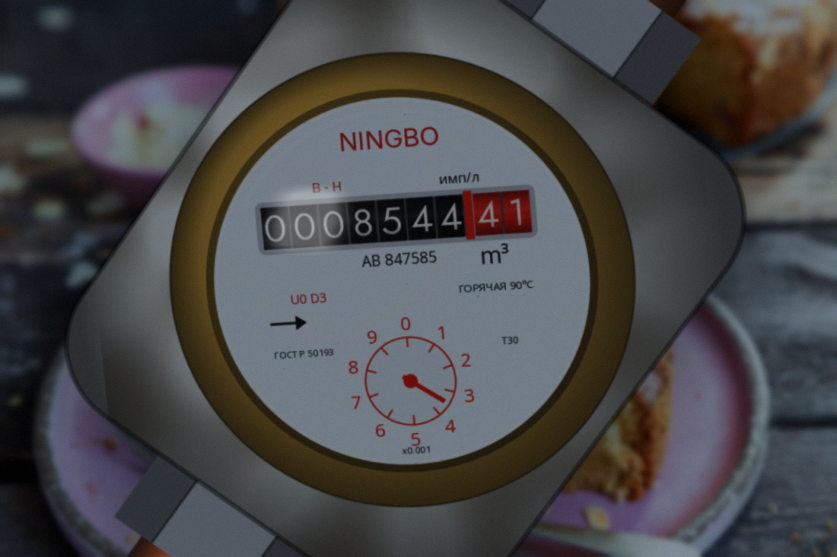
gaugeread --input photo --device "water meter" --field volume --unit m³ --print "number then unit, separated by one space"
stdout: 8544.413 m³
